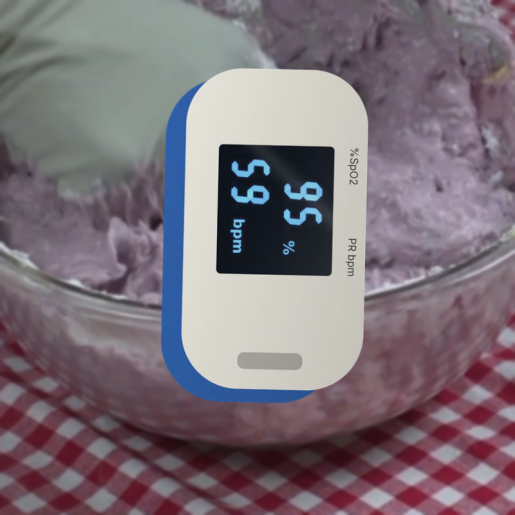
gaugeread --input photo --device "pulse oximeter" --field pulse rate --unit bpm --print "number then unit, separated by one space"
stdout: 59 bpm
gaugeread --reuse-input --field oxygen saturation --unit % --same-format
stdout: 95 %
